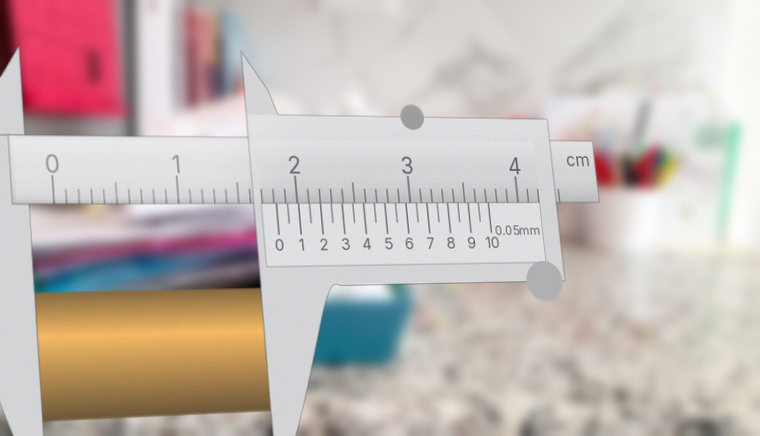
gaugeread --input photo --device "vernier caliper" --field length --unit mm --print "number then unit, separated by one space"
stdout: 18.2 mm
